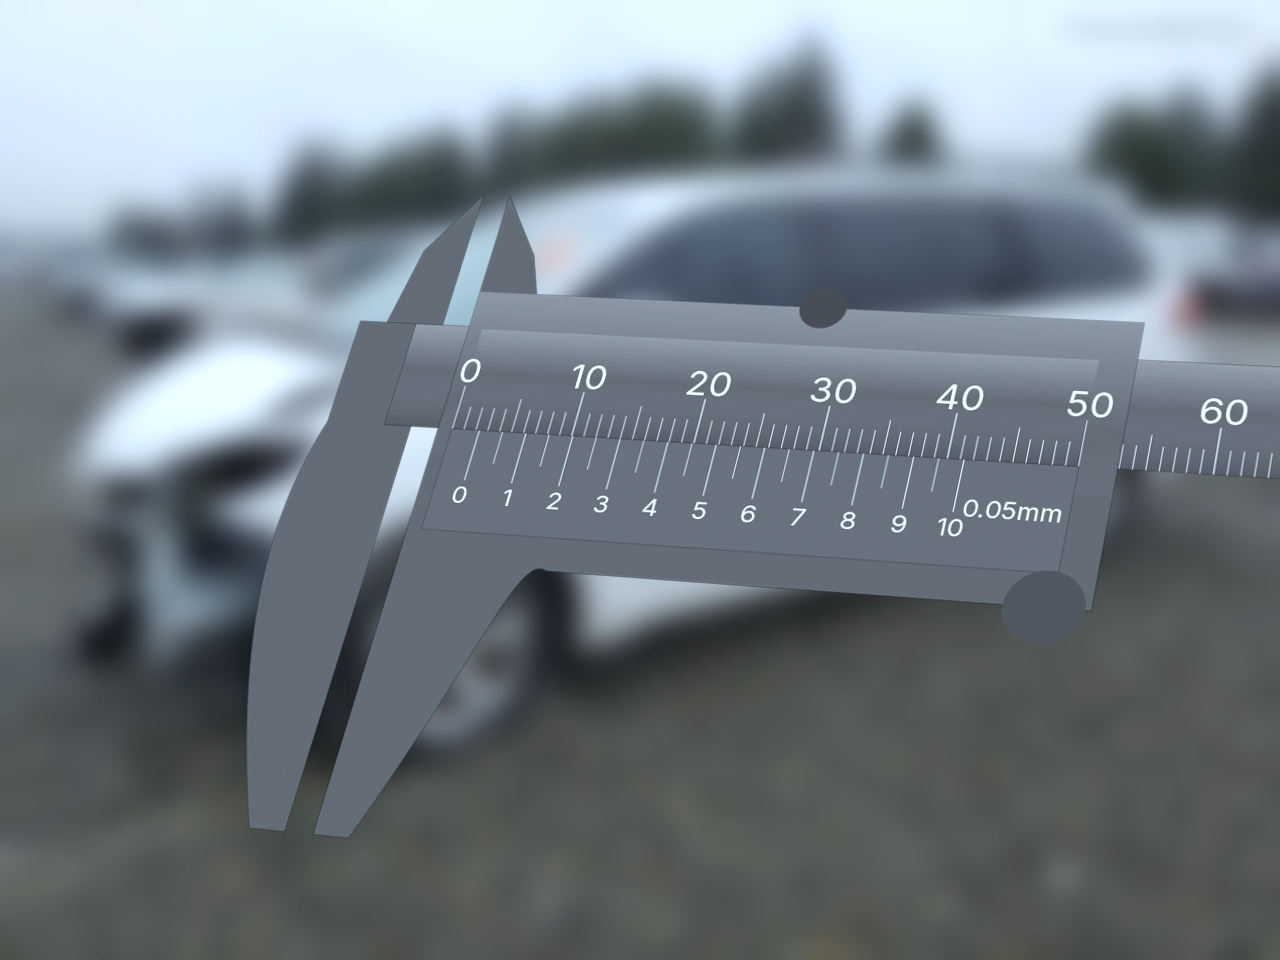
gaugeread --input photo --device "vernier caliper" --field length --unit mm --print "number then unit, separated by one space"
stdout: 2.3 mm
